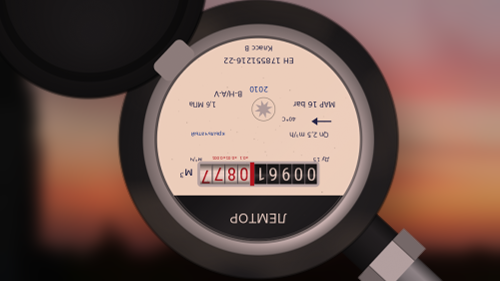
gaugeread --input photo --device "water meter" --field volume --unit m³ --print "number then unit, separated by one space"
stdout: 961.0877 m³
